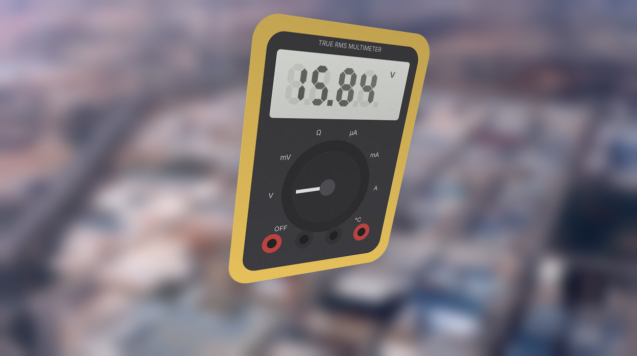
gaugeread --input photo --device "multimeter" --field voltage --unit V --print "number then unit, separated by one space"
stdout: 15.84 V
